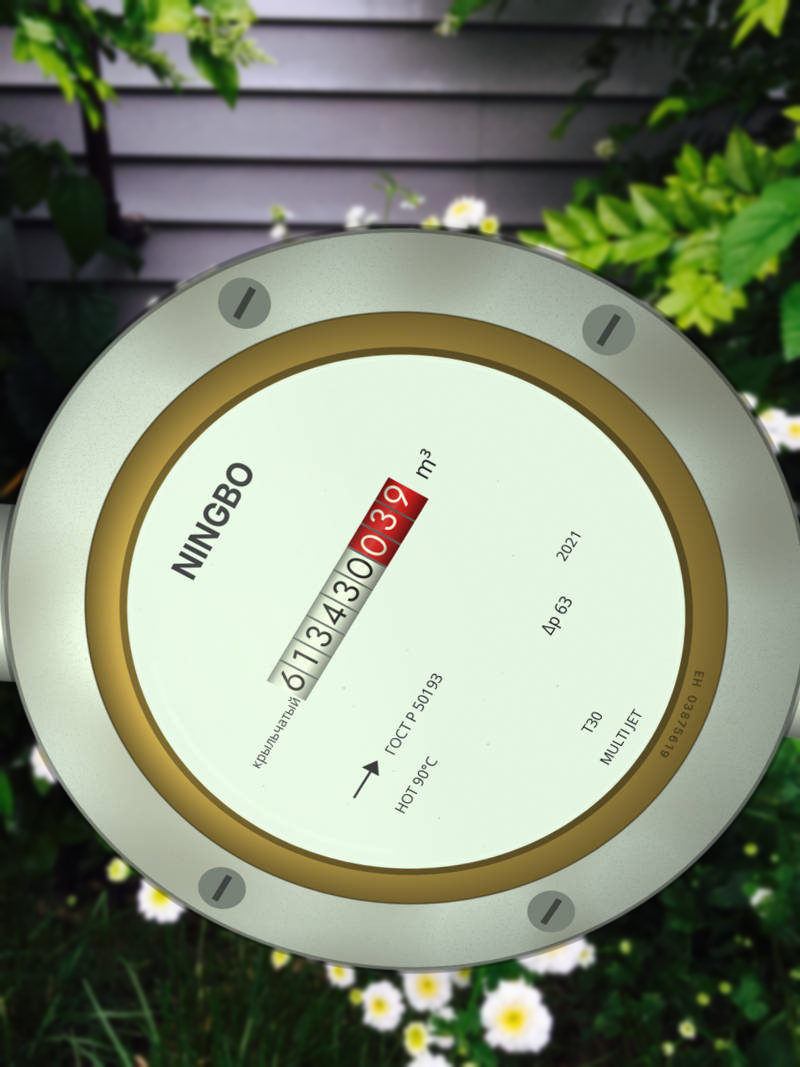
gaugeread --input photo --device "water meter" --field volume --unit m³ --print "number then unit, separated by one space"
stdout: 613430.039 m³
